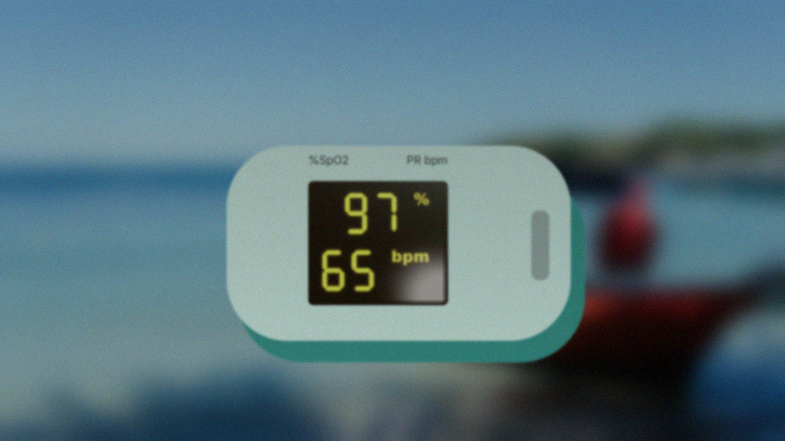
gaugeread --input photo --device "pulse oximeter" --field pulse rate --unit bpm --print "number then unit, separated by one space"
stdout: 65 bpm
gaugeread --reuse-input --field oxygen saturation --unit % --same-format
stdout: 97 %
